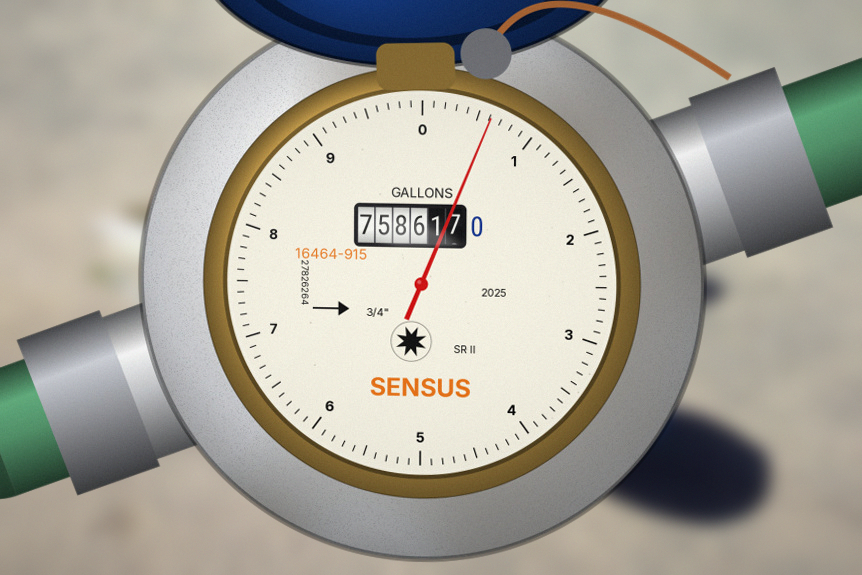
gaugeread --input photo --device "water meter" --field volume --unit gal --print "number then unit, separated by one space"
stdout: 7586170.6 gal
